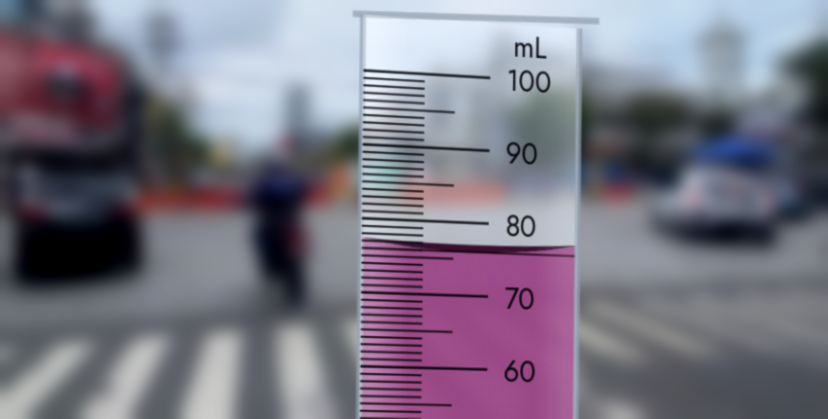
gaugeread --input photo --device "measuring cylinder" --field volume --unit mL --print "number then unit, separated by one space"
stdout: 76 mL
